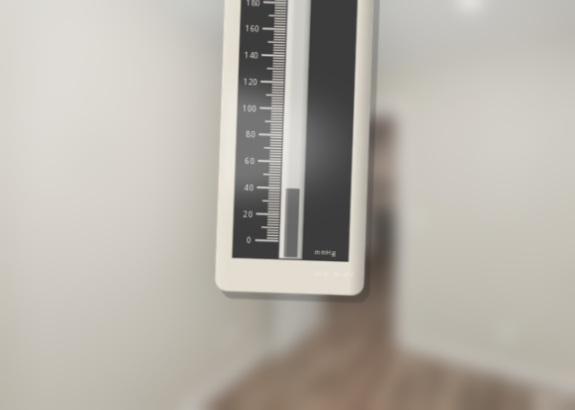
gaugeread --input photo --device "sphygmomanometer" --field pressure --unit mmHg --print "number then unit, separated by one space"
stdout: 40 mmHg
